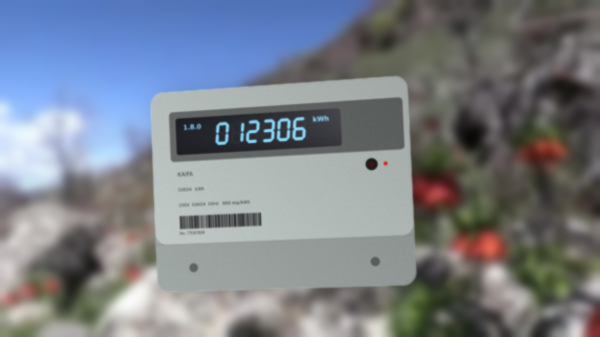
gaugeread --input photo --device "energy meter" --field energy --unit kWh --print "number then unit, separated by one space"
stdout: 12306 kWh
